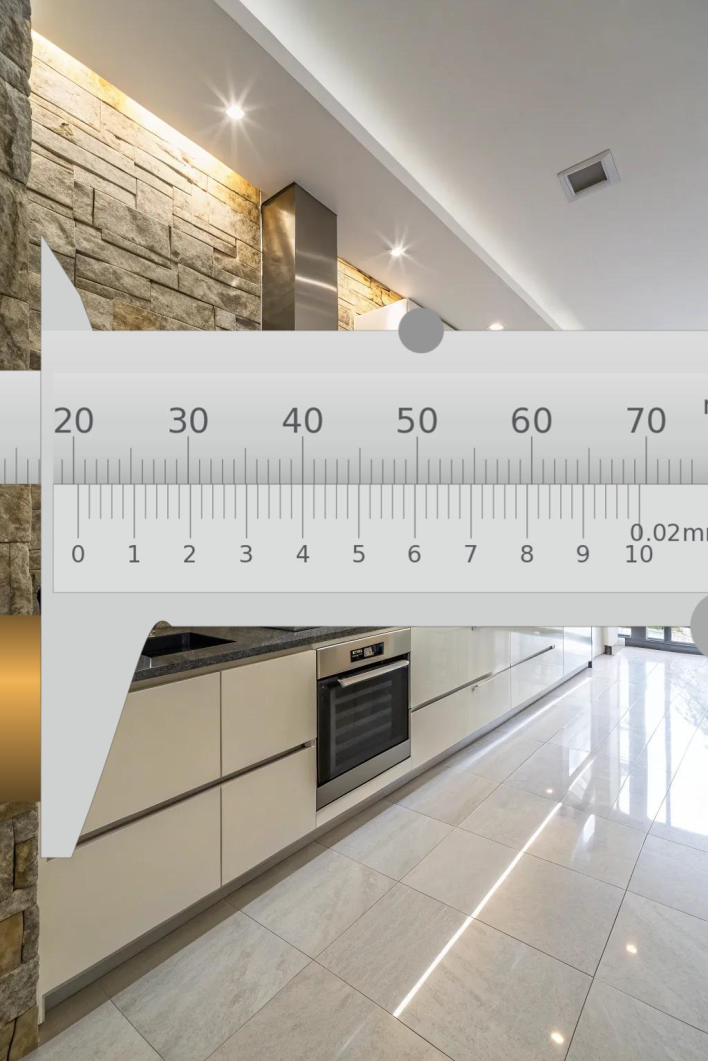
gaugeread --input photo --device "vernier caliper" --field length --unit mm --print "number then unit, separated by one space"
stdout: 20.4 mm
